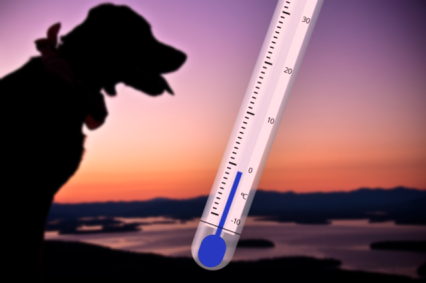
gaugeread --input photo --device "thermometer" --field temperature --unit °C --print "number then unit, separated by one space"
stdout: -1 °C
